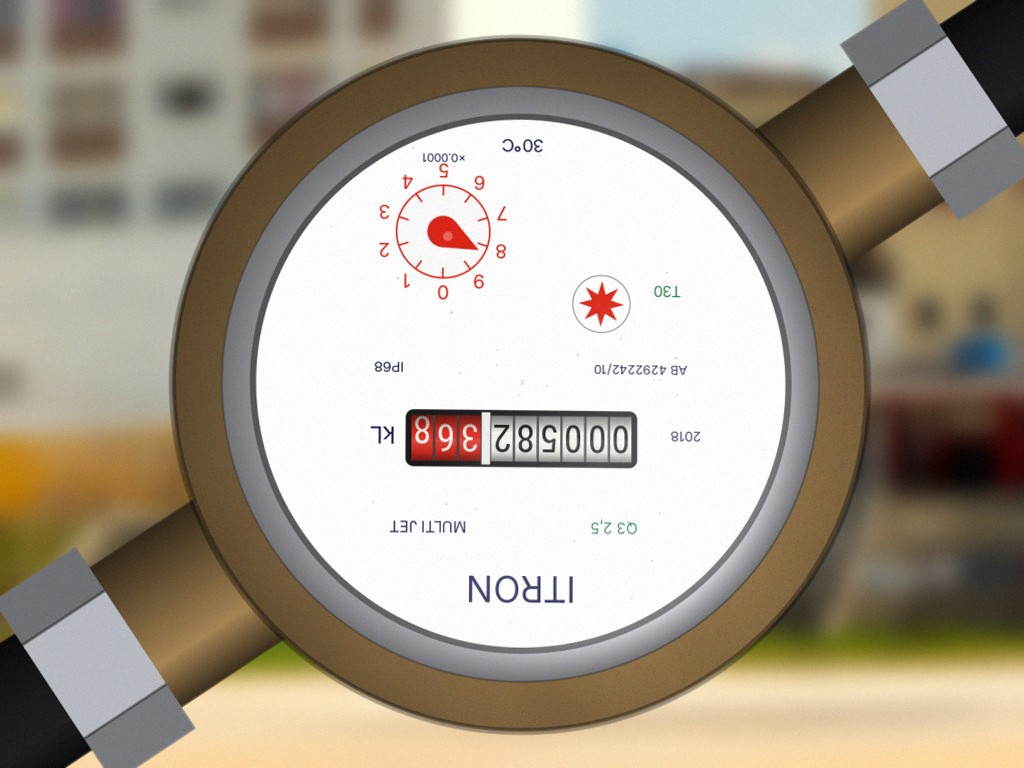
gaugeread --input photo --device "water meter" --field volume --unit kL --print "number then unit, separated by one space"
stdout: 582.3678 kL
